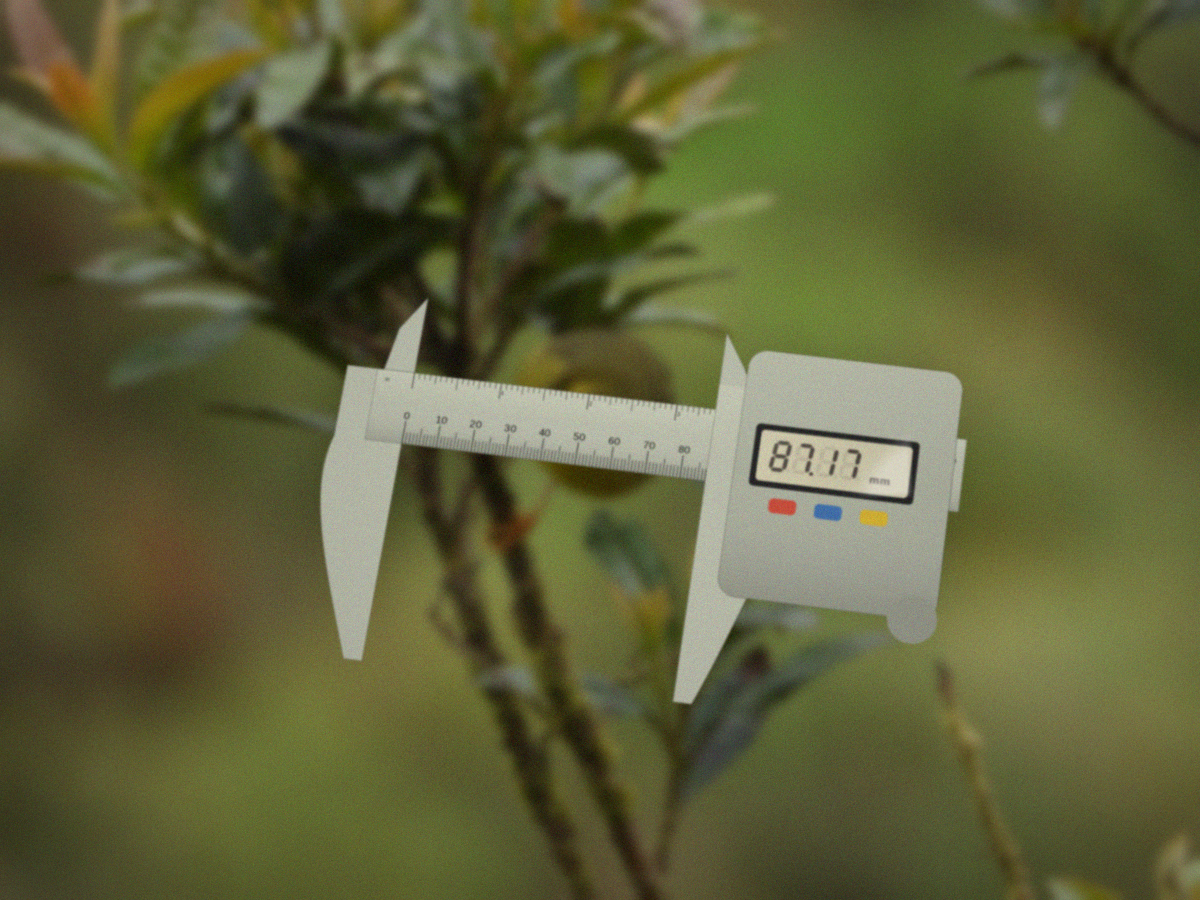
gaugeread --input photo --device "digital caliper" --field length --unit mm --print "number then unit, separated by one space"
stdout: 87.17 mm
